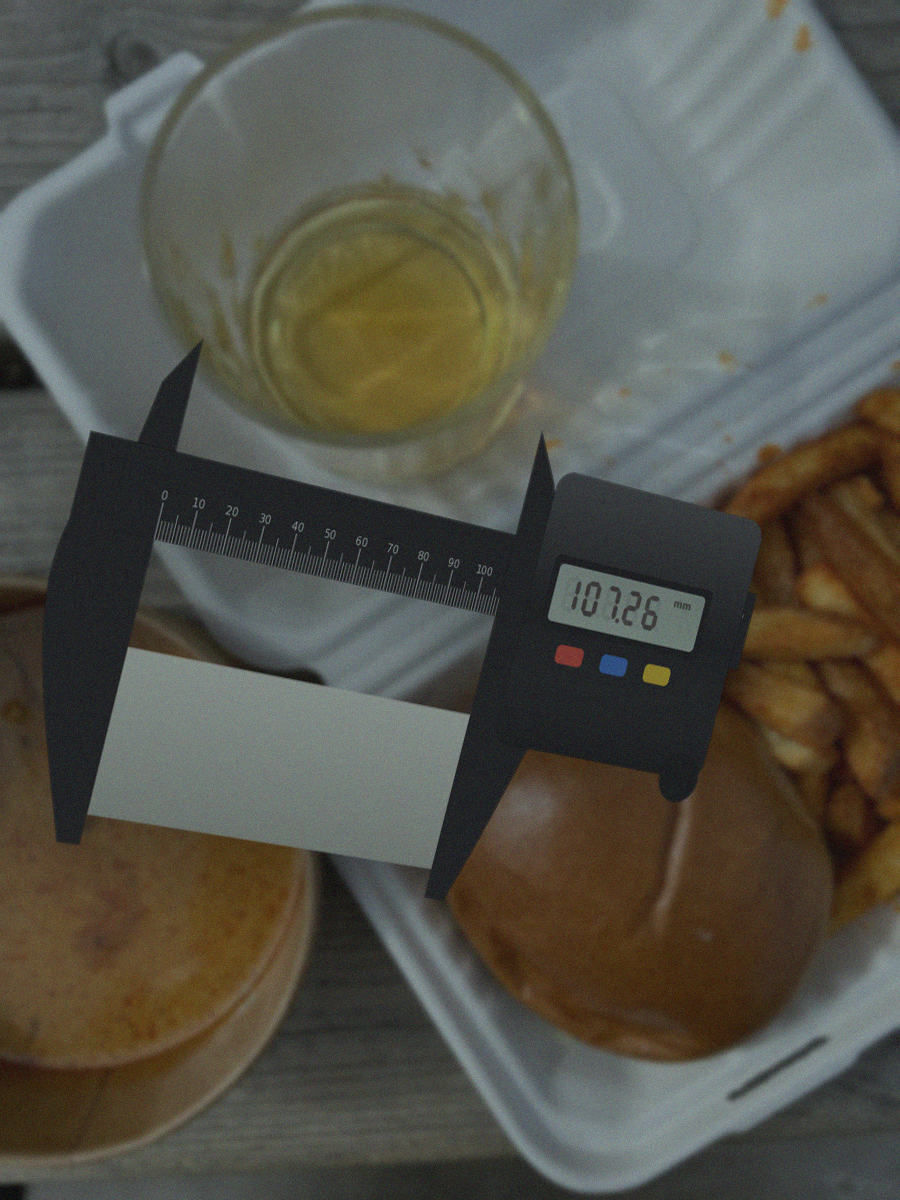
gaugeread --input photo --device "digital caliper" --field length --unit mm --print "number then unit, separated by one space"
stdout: 107.26 mm
